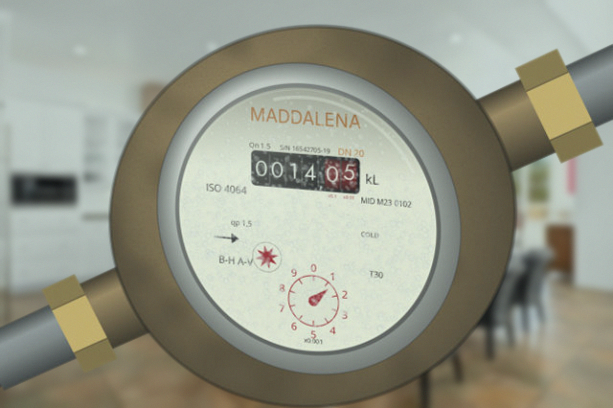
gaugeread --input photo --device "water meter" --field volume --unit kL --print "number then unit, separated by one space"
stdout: 14.051 kL
